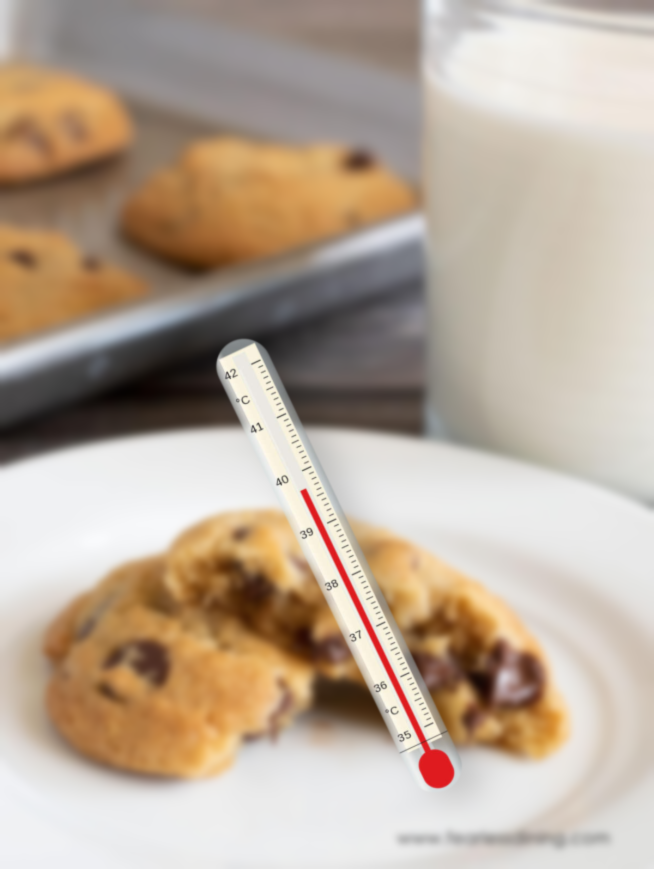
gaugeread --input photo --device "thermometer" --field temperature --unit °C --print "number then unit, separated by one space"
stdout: 39.7 °C
